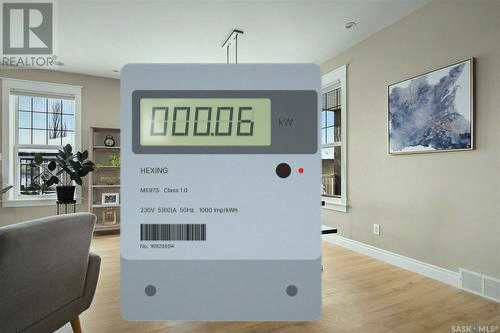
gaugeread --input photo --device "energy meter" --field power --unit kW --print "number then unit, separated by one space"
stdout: 0.06 kW
